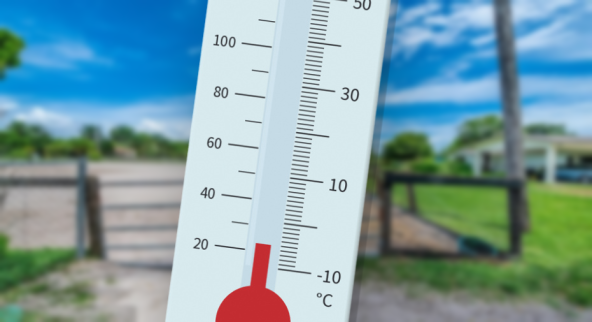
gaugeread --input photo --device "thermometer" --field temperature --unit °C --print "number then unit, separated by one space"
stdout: -5 °C
